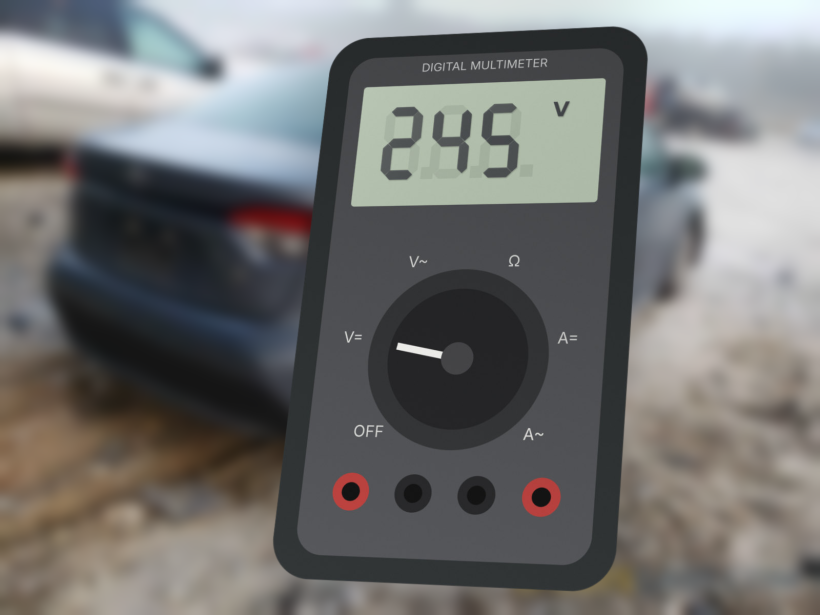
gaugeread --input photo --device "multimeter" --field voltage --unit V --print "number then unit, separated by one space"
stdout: 245 V
